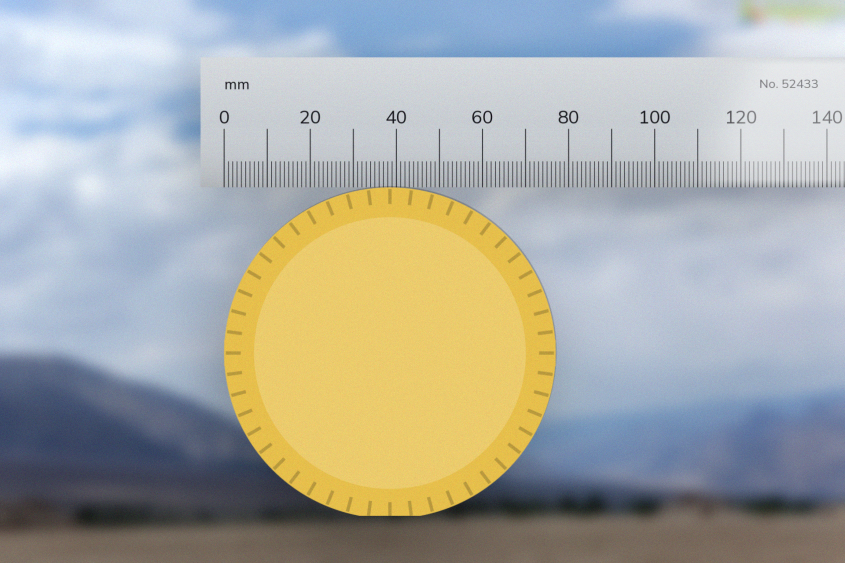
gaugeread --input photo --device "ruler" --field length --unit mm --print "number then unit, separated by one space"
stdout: 77 mm
